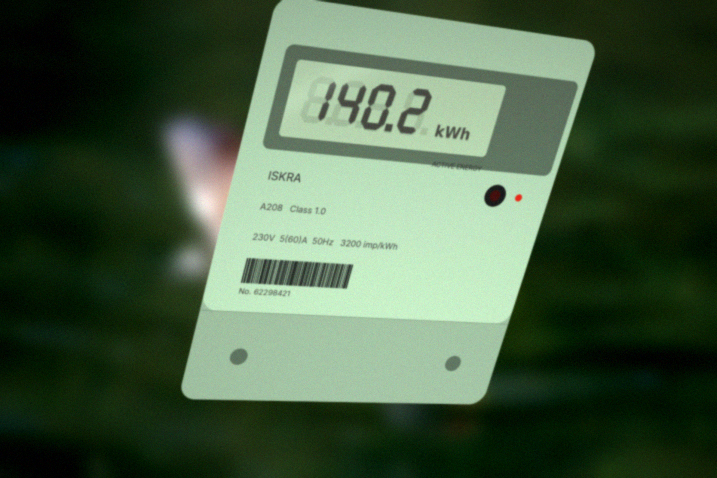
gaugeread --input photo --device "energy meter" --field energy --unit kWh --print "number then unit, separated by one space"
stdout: 140.2 kWh
